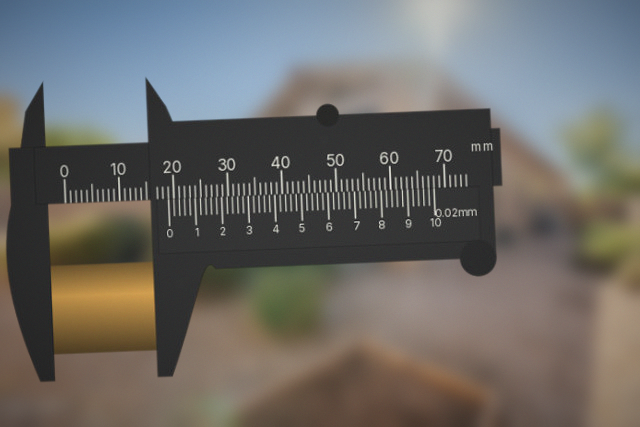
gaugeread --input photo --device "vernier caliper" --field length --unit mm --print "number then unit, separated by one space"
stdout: 19.0 mm
